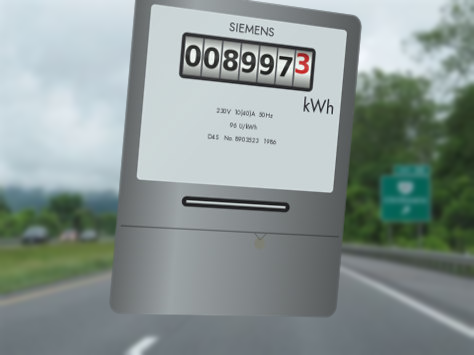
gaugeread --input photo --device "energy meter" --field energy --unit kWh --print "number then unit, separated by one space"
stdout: 8997.3 kWh
